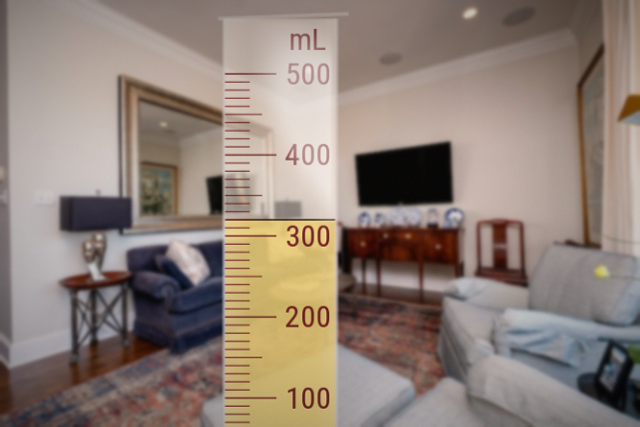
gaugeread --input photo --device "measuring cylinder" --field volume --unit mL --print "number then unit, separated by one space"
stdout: 320 mL
